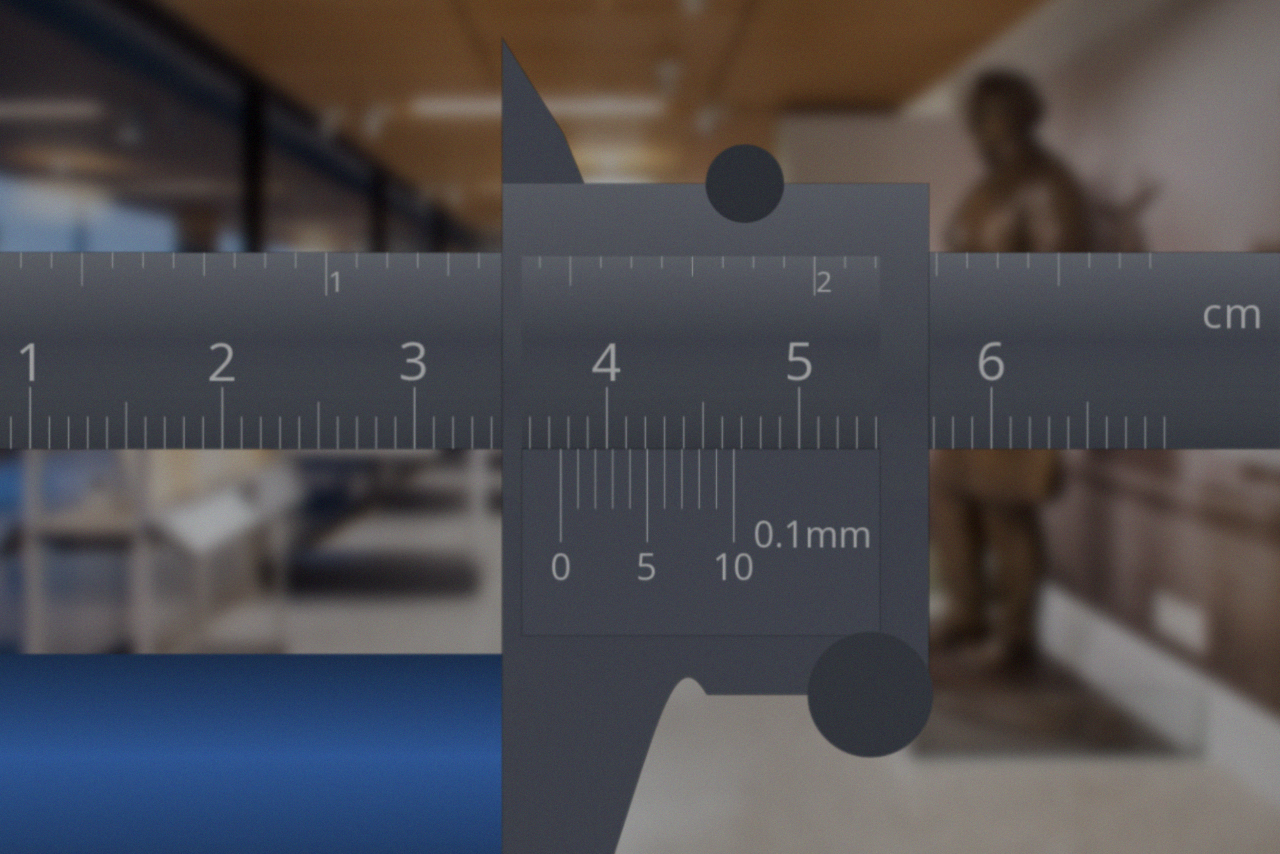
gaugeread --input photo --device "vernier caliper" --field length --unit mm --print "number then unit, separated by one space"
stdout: 37.6 mm
